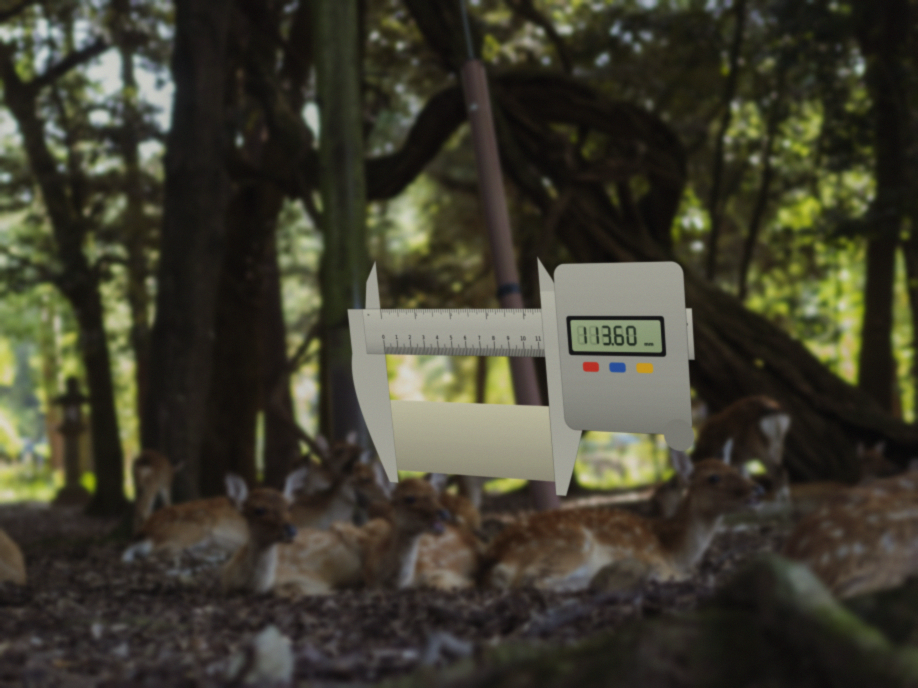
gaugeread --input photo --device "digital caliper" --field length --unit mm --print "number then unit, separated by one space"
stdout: 113.60 mm
